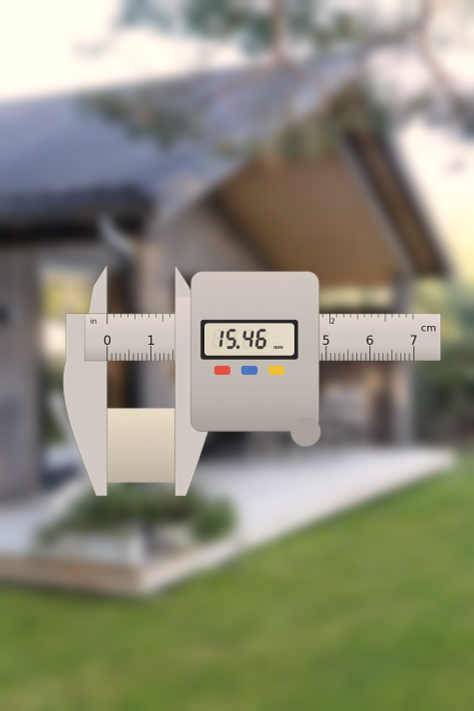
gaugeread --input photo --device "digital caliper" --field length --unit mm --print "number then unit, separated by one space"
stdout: 15.46 mm
